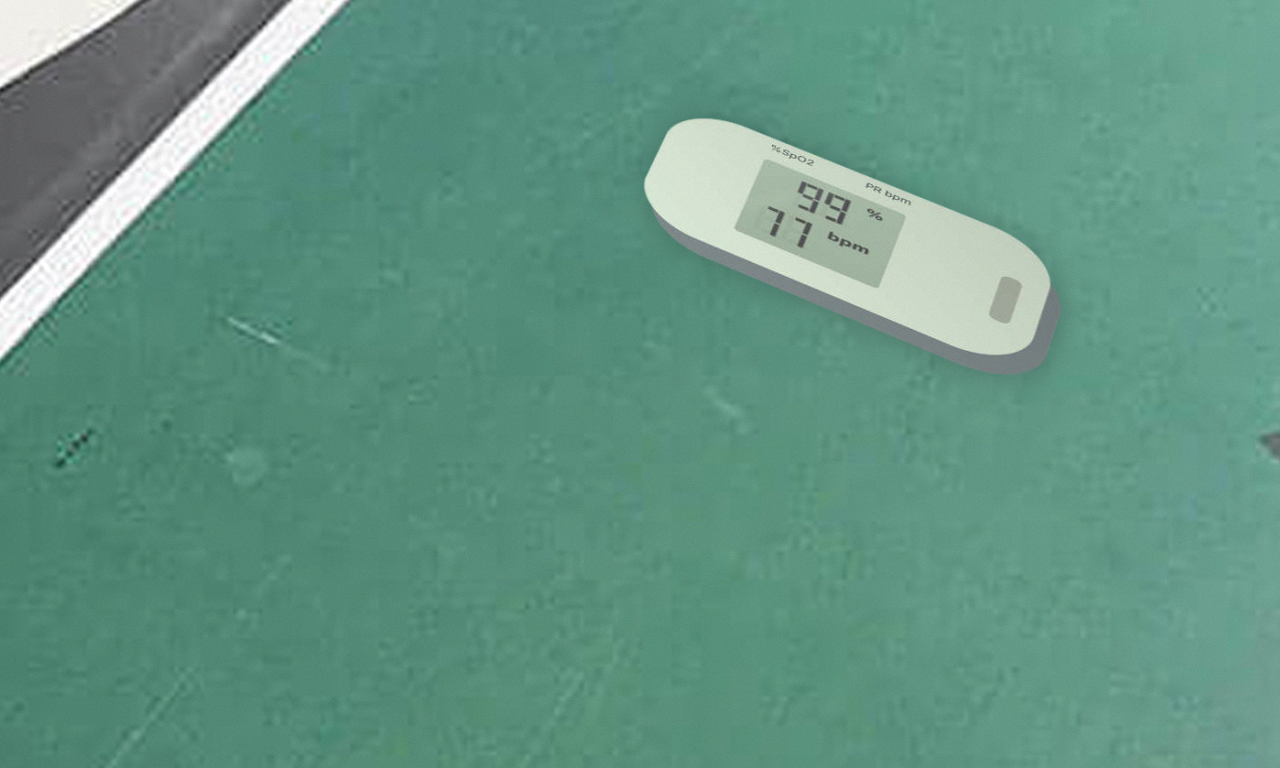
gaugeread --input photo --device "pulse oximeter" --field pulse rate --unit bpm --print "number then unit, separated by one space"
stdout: 77 bpm
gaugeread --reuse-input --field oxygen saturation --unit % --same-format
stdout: 99 %
